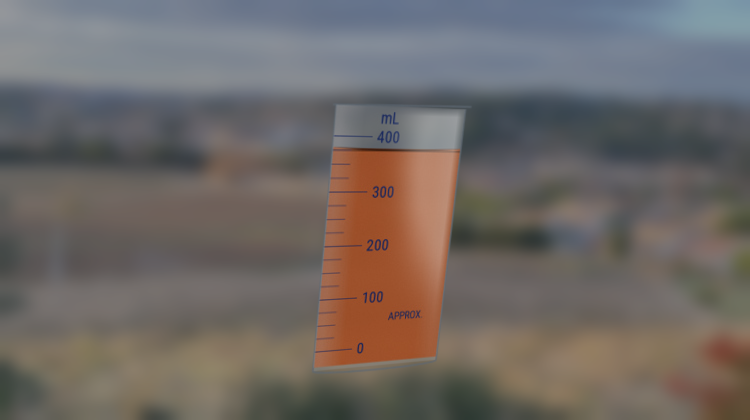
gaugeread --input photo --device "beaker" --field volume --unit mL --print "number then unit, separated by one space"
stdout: 375 mL
